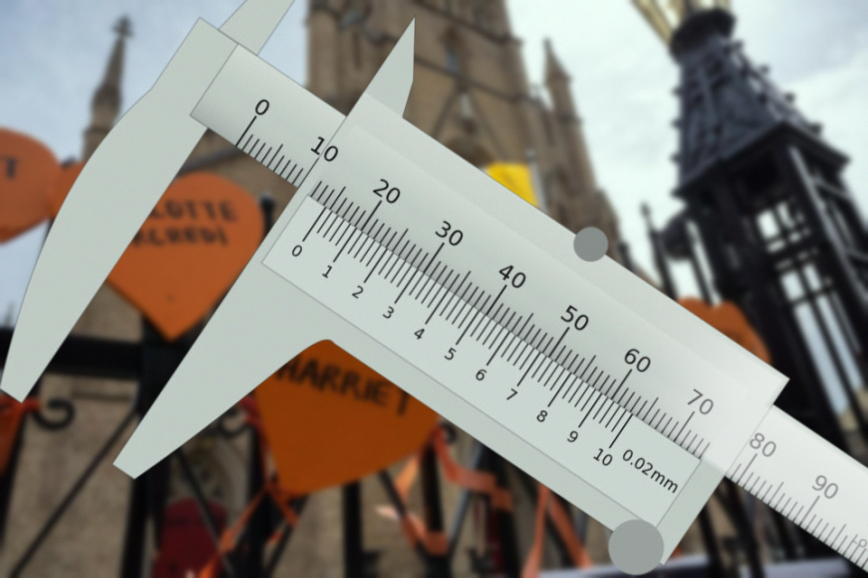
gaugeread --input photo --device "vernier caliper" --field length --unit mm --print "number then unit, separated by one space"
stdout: 14.4 mm
